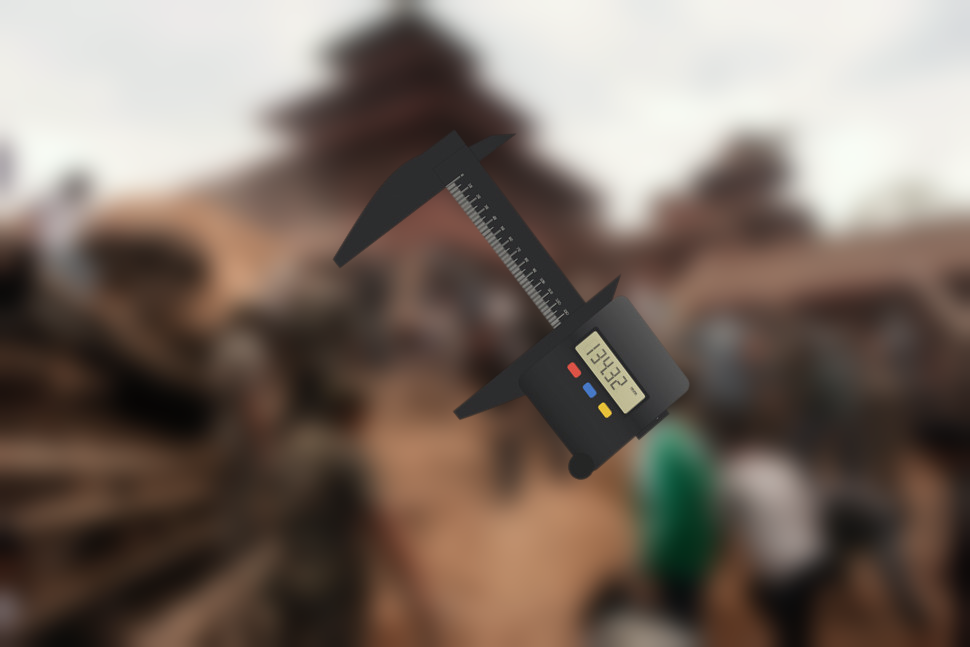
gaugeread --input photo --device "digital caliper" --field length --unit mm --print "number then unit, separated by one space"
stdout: 134.32 mm
